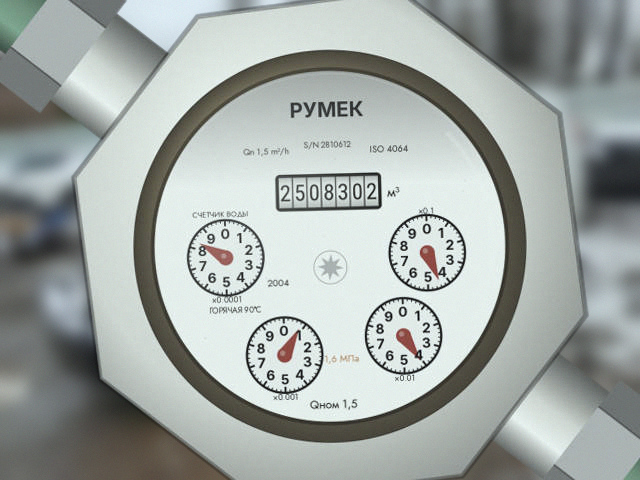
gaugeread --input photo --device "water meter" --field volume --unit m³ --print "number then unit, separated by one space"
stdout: 2508302.4408 m³
